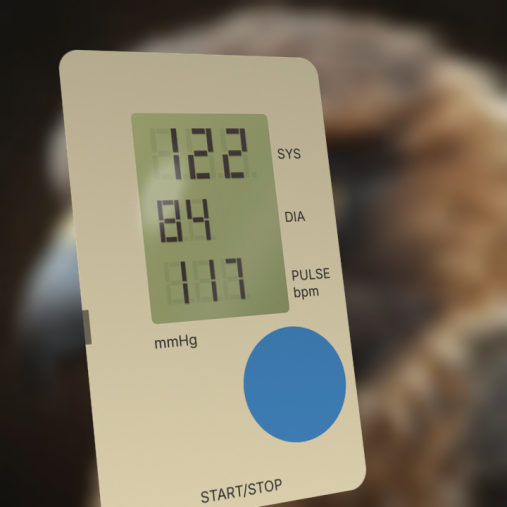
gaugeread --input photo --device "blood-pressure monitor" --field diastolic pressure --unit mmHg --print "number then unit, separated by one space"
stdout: 84 mmHg
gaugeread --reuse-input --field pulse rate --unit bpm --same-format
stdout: 117 bpm
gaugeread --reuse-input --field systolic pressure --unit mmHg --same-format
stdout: 122 mmHg
